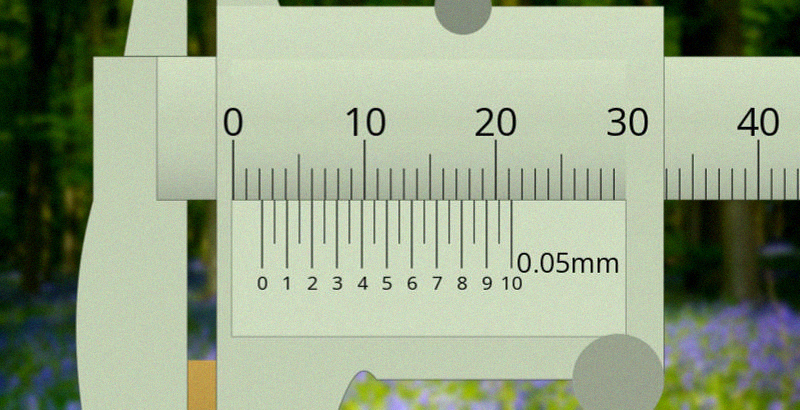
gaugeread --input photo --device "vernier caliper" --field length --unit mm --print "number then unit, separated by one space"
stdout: 2.2 mm
